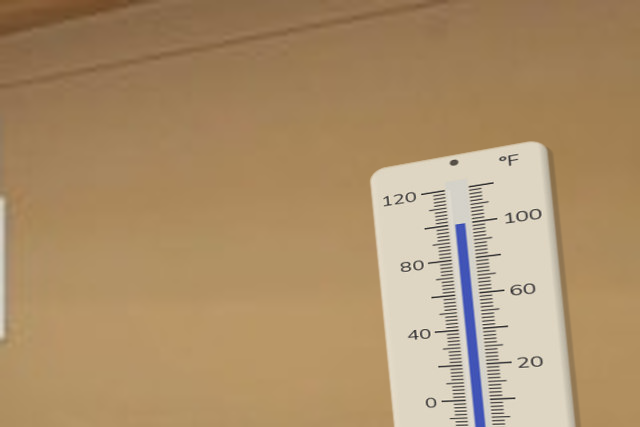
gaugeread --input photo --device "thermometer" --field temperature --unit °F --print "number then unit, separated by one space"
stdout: 100 °F
